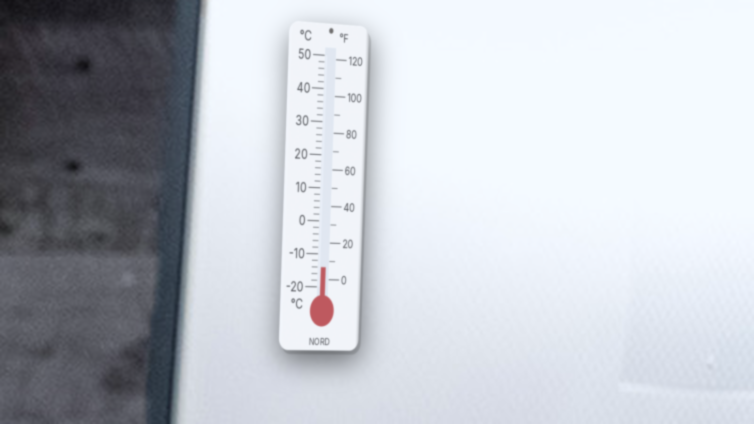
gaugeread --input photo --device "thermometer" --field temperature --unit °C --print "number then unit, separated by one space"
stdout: -14 °C
